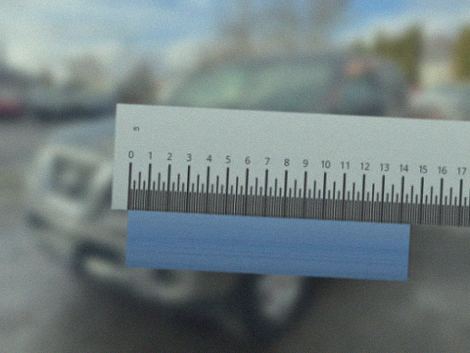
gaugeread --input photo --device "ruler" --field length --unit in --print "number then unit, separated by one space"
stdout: 14.5 in
